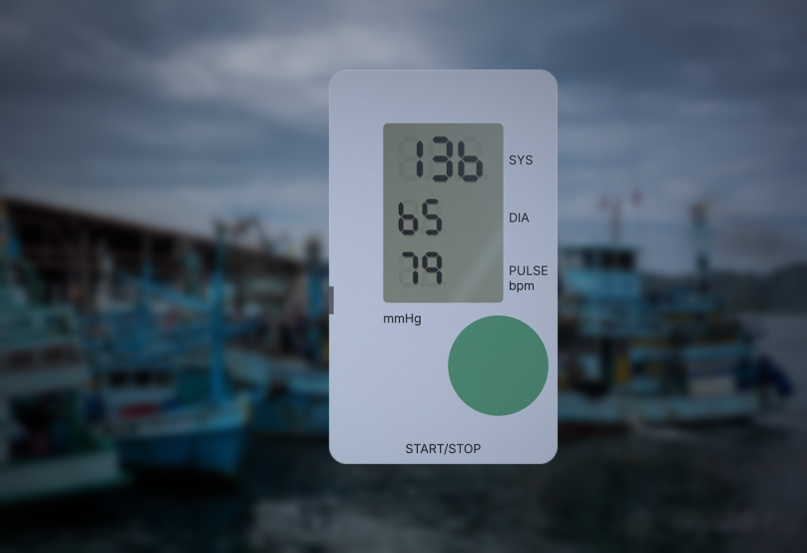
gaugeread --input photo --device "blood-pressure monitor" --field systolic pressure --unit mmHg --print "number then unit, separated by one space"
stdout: 136 mmHg
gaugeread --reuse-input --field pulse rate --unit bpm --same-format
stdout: 79 bpm
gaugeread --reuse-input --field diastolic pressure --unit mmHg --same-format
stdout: 65 mmHg
